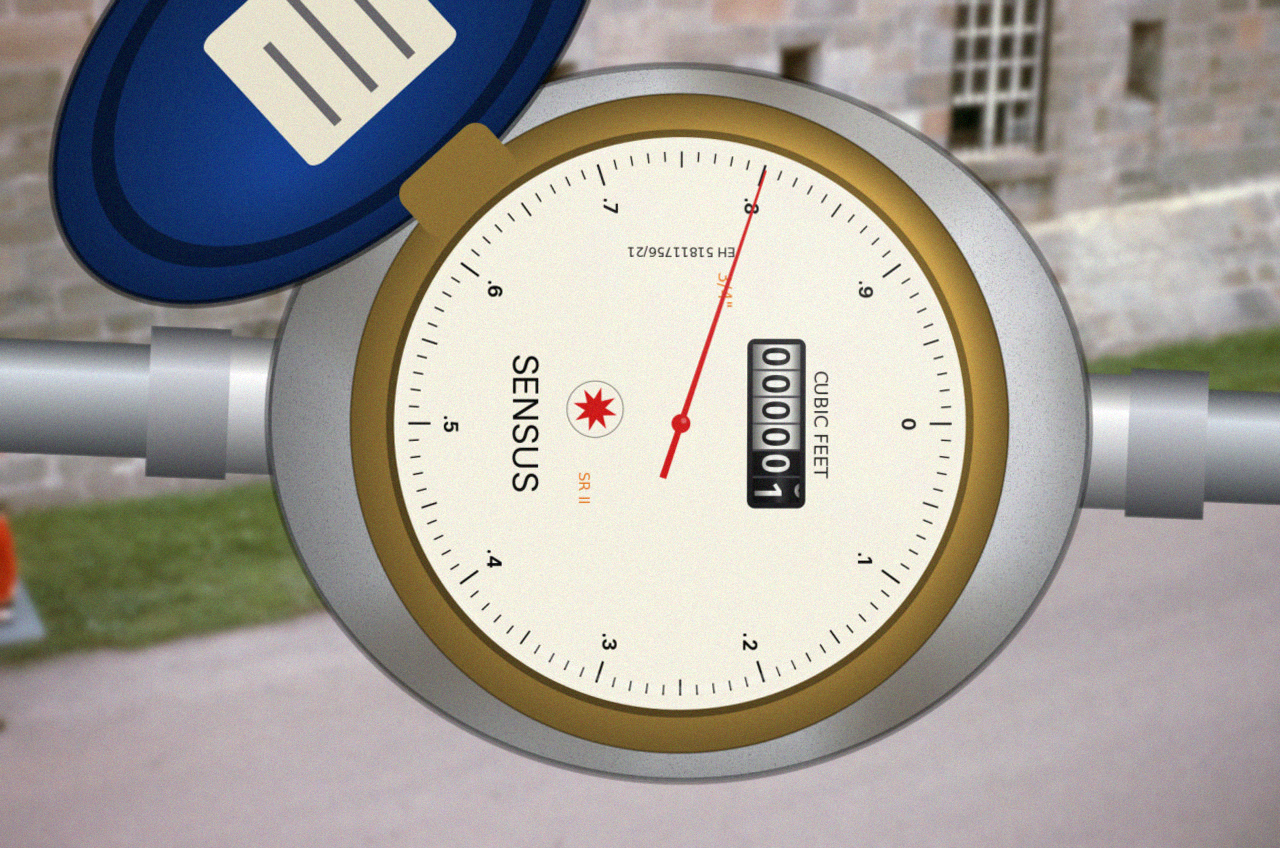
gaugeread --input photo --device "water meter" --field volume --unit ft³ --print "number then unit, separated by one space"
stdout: 0.80 ft³
